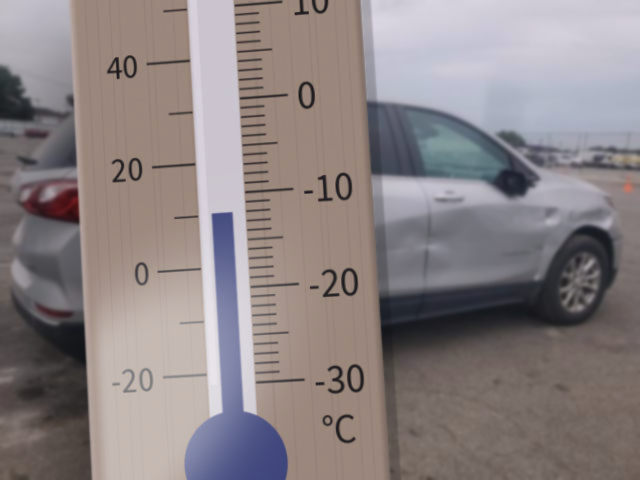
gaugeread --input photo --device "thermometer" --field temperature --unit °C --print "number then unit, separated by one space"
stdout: -12 °C
